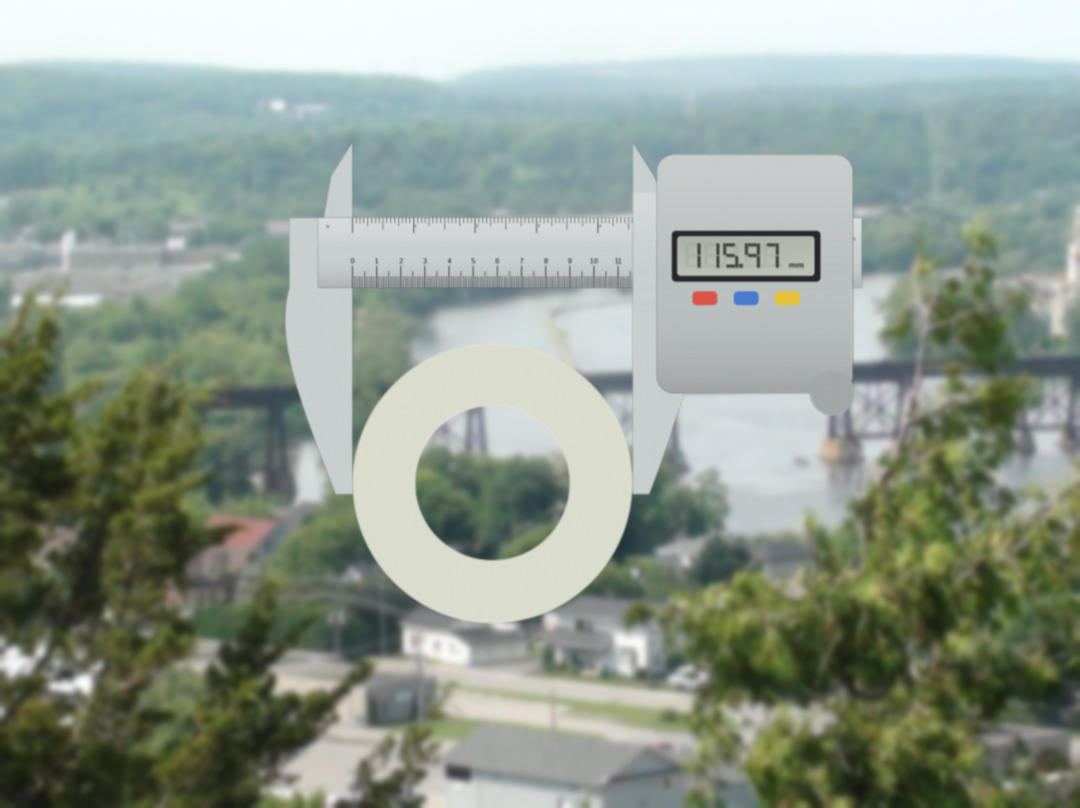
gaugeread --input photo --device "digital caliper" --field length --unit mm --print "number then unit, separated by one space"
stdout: 115.97 mm
